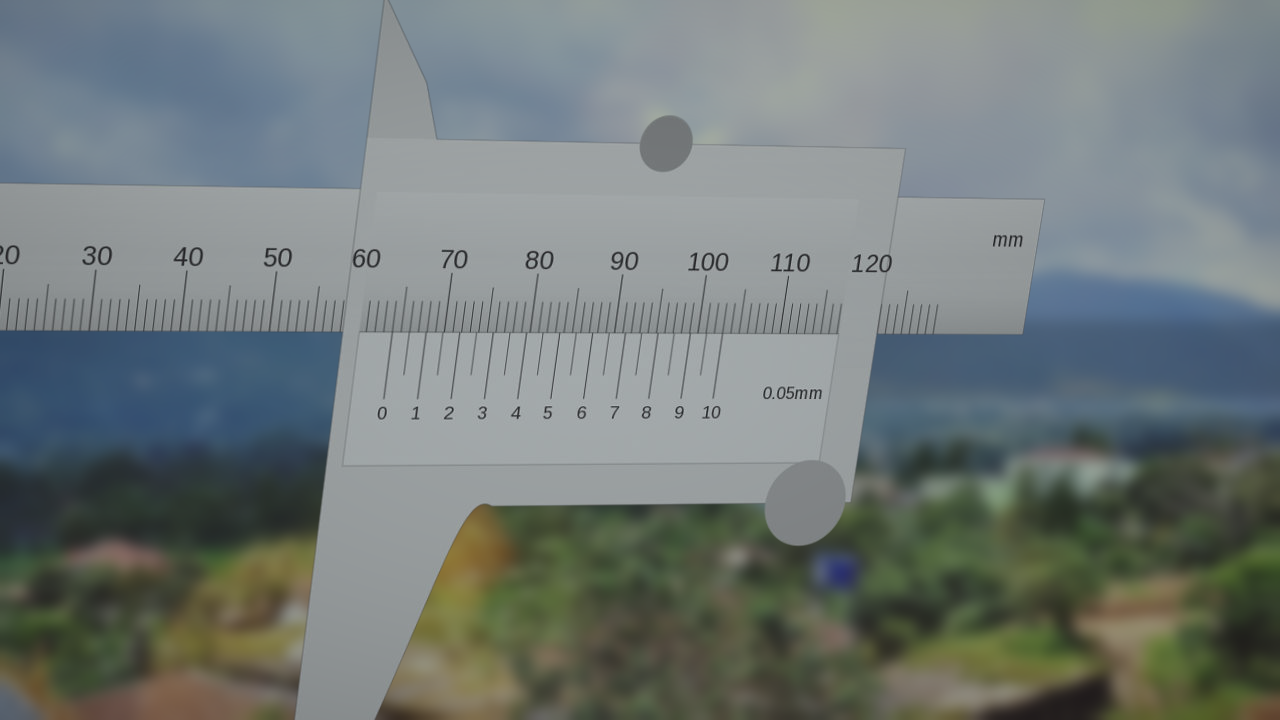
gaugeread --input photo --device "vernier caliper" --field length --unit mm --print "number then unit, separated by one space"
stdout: 64.0 mm
